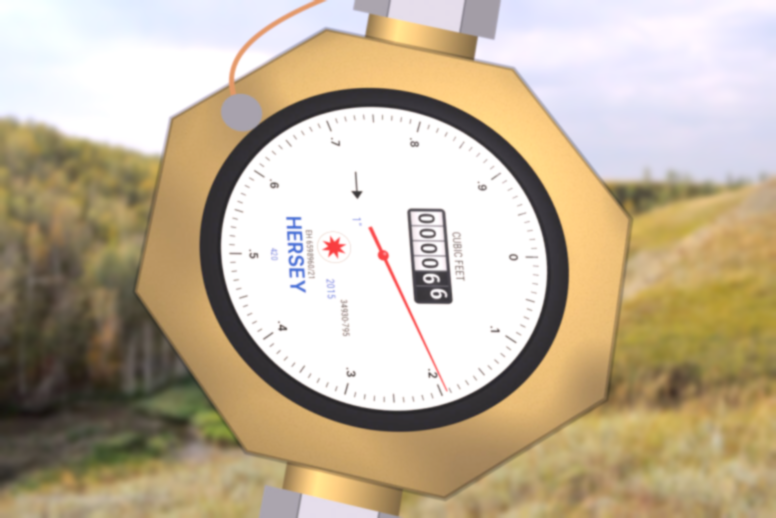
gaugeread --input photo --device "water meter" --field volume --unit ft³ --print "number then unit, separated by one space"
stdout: 66.19 ft³
